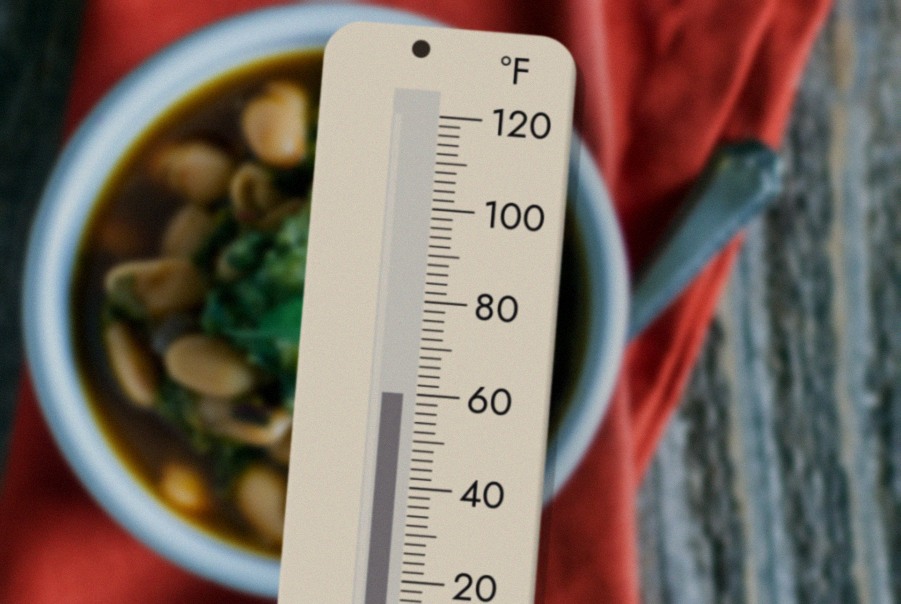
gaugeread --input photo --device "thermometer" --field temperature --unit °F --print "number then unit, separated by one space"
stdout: 60 °F
